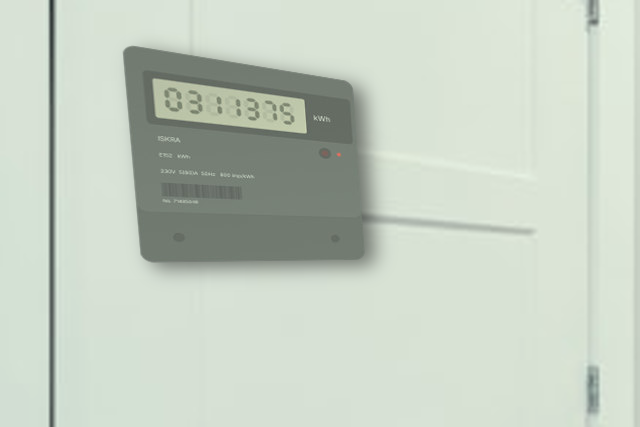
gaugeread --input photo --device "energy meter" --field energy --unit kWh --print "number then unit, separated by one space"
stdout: 311375 kWh
